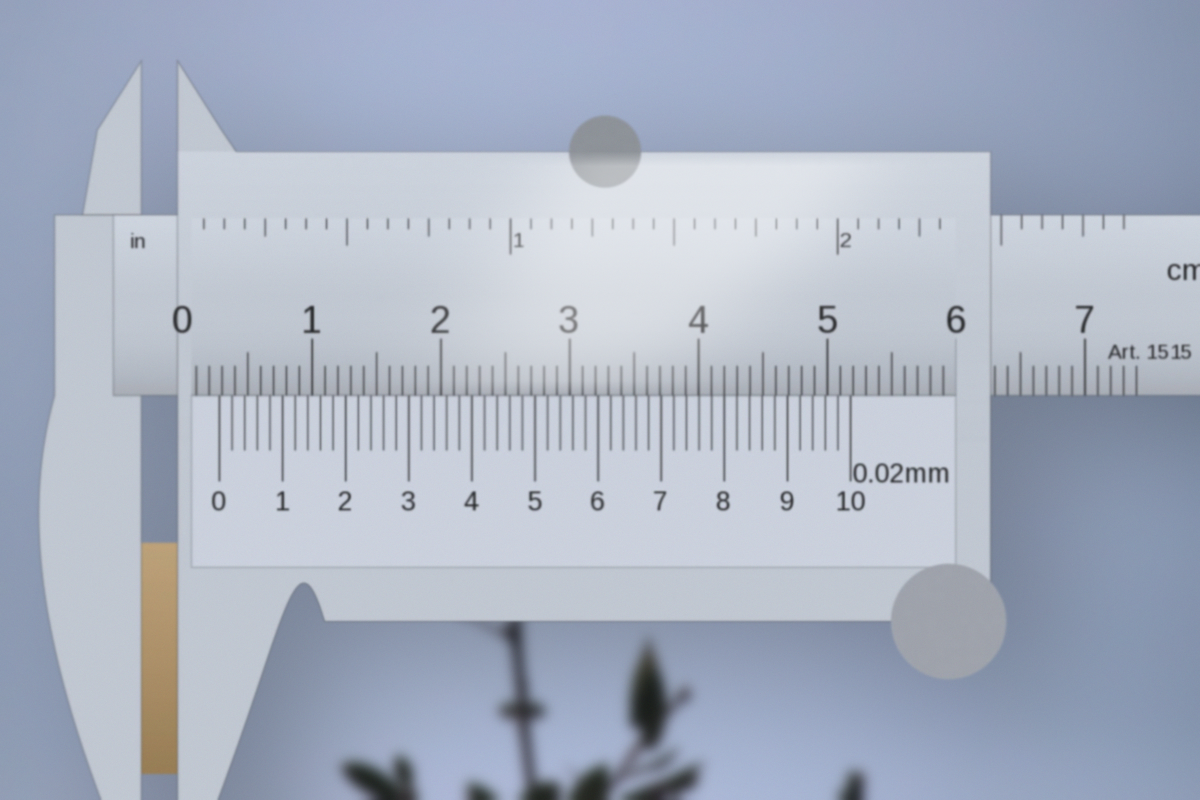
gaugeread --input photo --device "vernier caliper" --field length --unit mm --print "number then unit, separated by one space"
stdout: 2.8 mm
